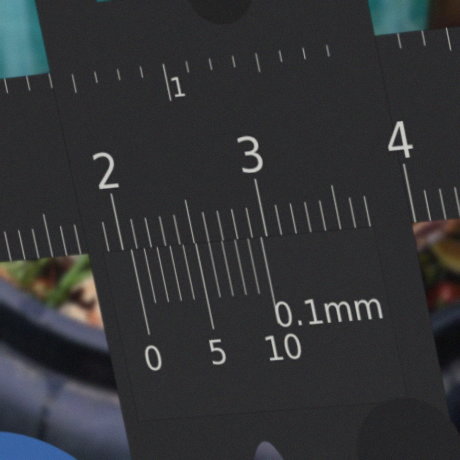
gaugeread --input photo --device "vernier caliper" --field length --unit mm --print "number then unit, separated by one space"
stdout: 20.6 mm
